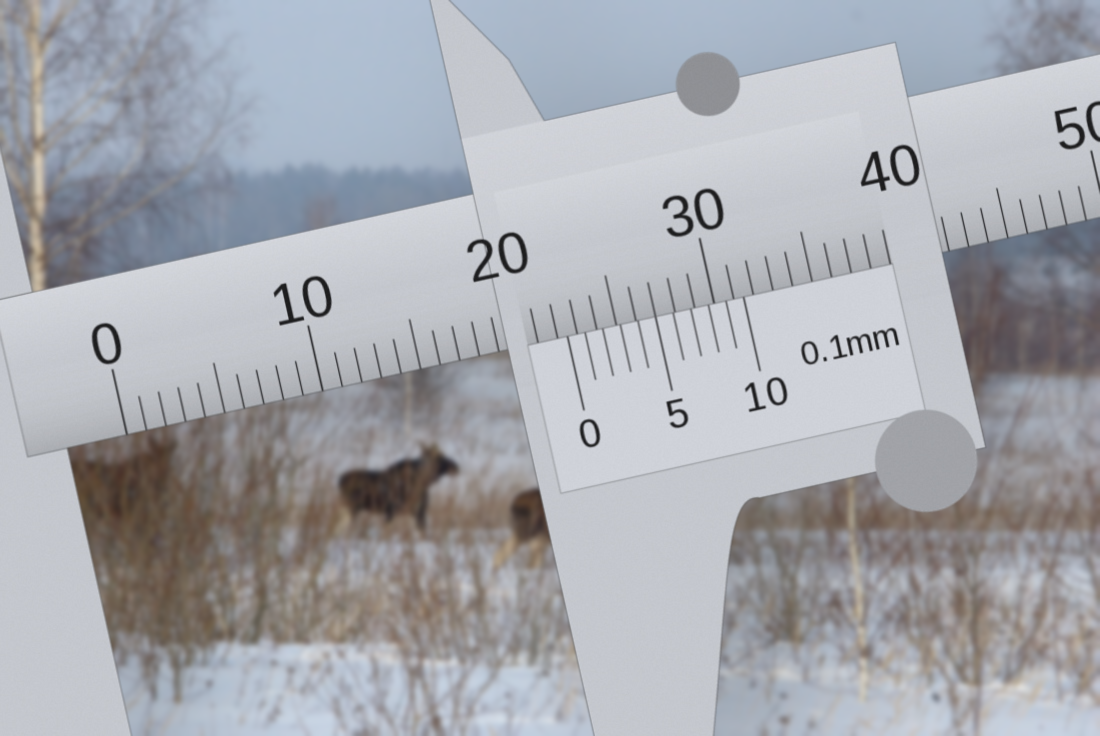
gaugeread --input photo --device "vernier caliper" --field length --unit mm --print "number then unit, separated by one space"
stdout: 22.5 mm
